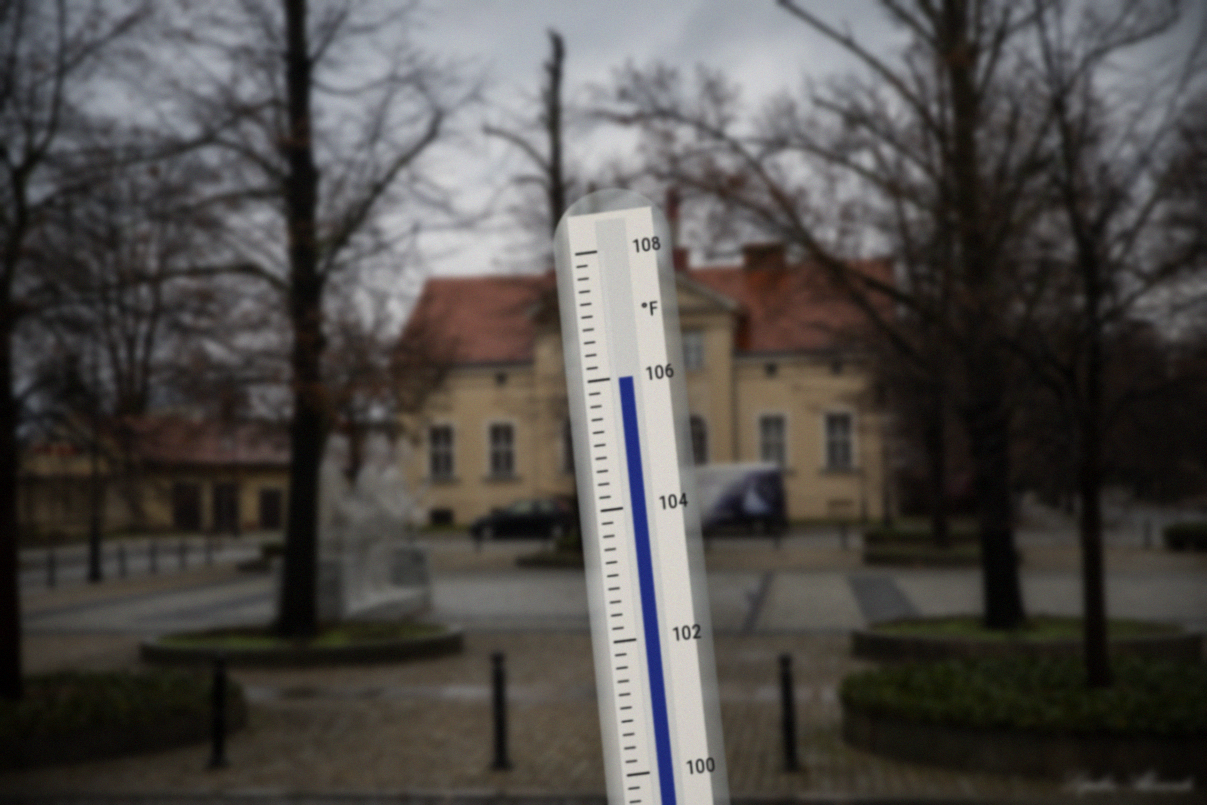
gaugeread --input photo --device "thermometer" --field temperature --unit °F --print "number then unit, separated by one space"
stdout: 106 °F
